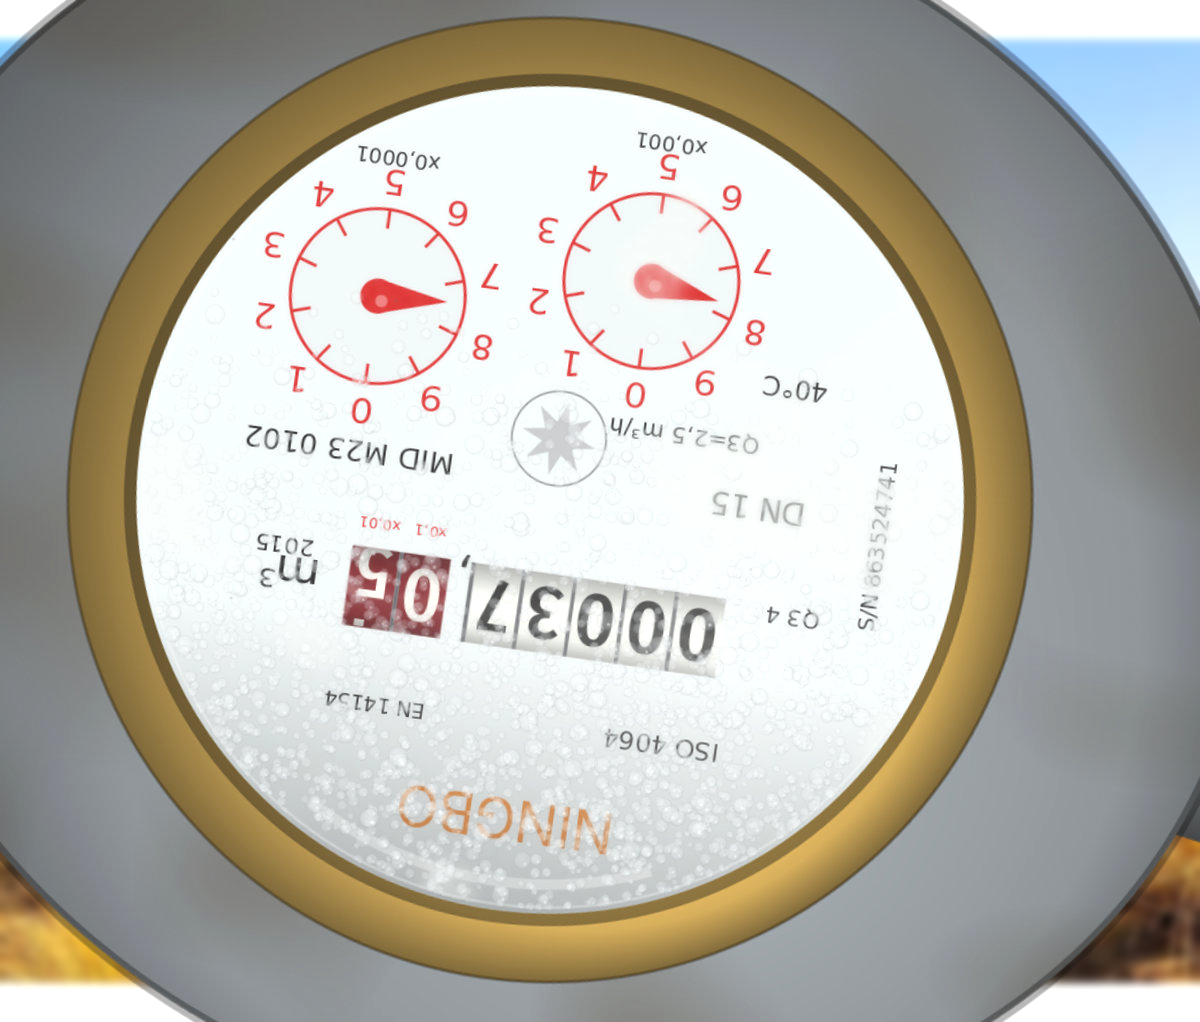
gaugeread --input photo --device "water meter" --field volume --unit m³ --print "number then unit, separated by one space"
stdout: 37.0477 m³
